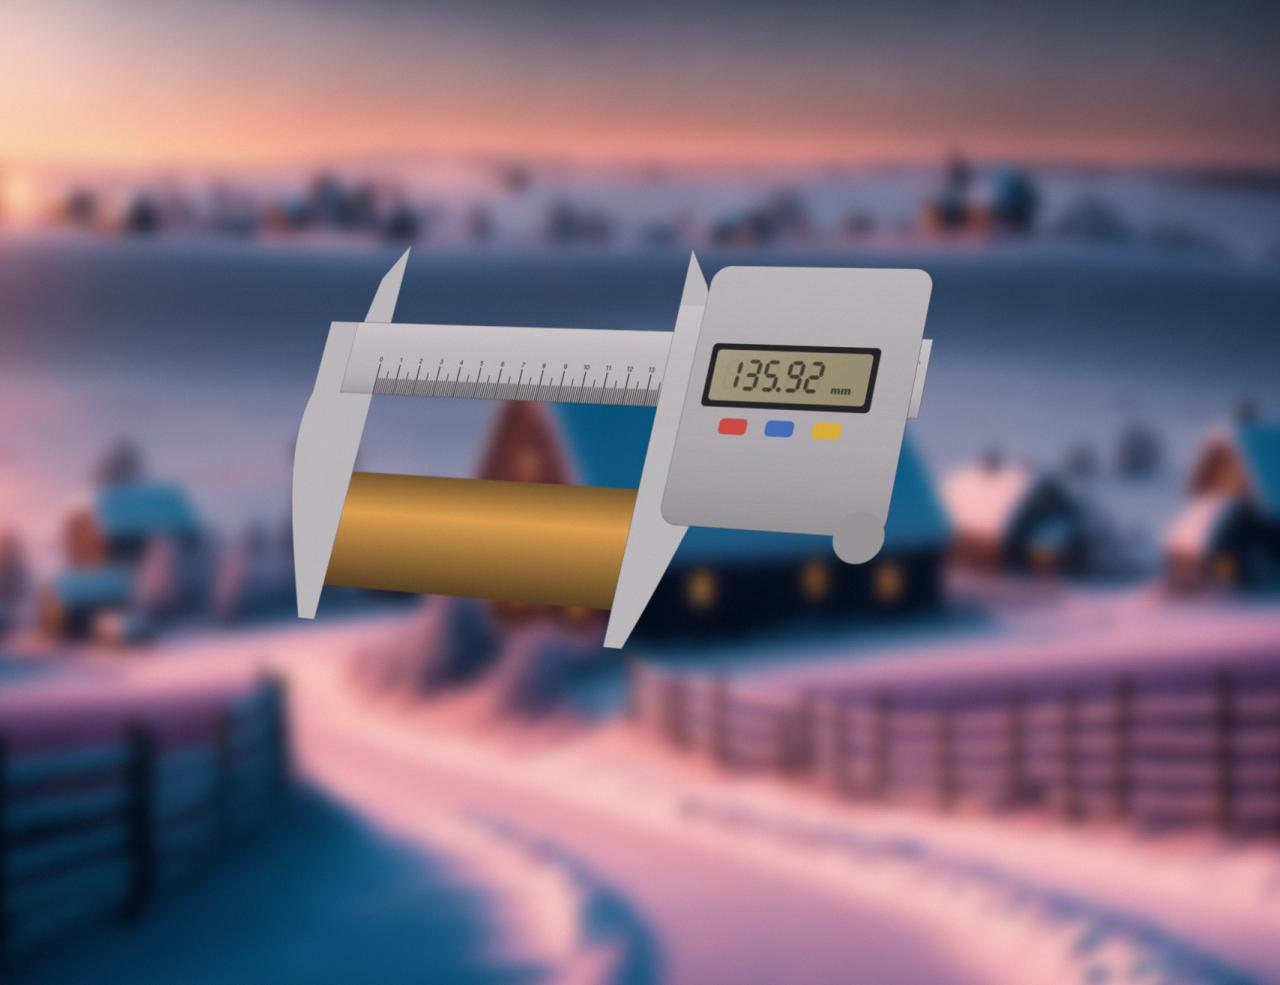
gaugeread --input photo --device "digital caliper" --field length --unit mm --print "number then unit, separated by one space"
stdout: 135.92 mm
